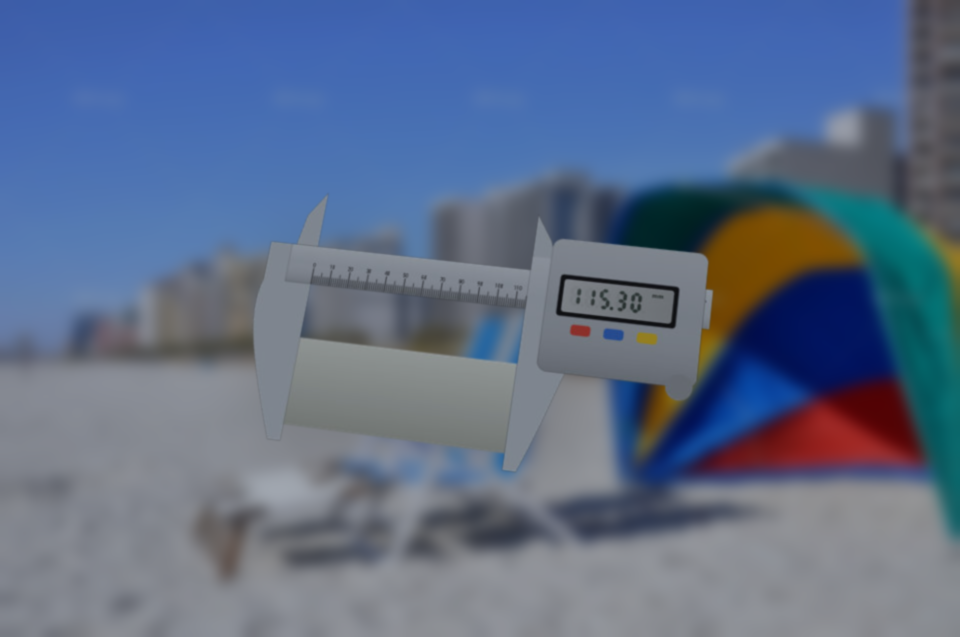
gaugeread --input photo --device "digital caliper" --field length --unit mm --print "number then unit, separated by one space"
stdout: 115.30 mm
